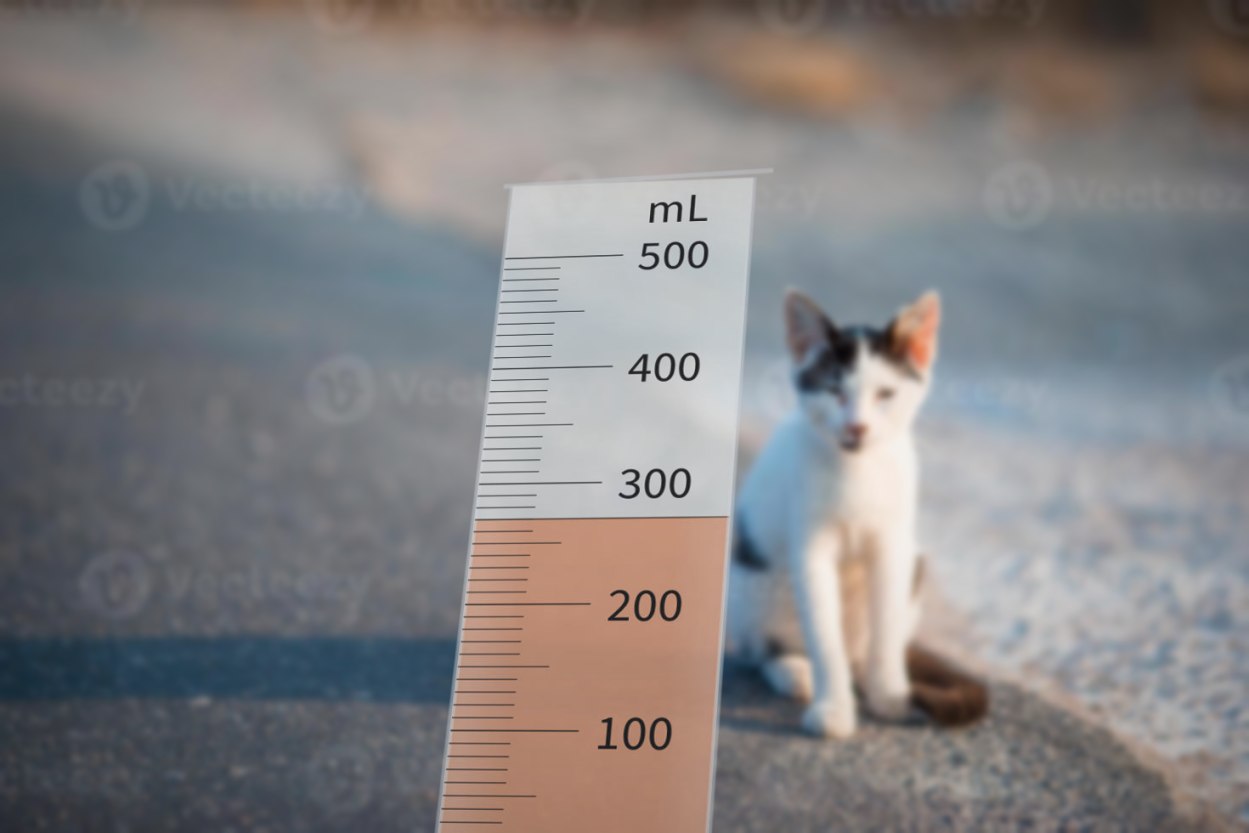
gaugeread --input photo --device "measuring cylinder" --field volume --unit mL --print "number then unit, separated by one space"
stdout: 270 mL
